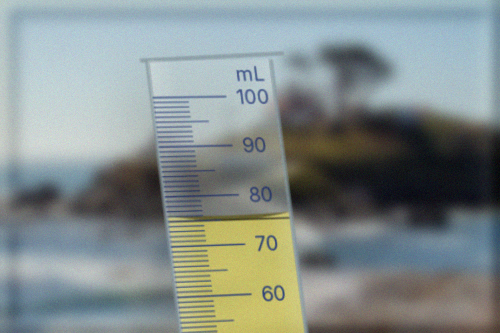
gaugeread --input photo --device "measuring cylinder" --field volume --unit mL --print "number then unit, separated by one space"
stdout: 75 mL
